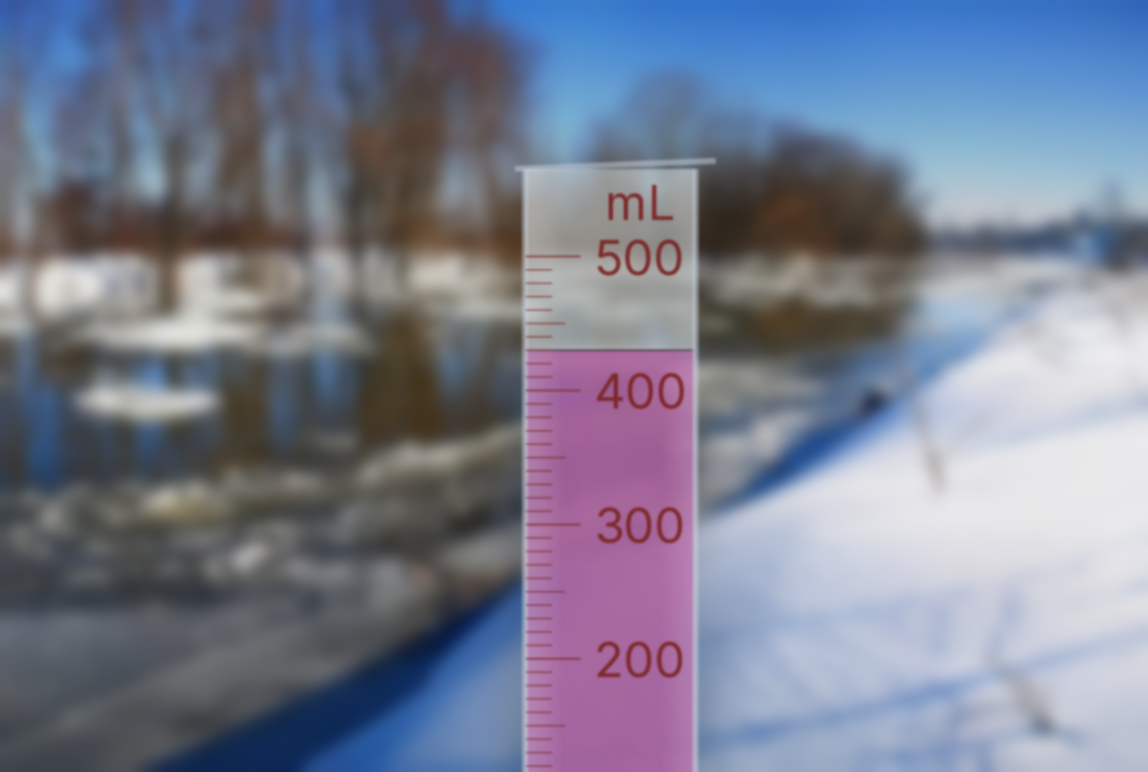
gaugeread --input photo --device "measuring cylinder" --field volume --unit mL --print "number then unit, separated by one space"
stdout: 430 mL
